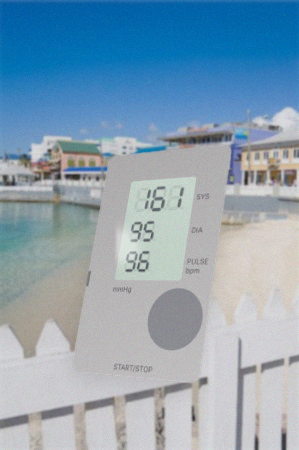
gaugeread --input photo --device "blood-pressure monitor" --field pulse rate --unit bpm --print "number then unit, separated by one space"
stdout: 96 bpm
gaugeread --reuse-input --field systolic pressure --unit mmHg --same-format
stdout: 161 mmHg
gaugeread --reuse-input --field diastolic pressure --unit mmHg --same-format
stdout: 95 mmHg
